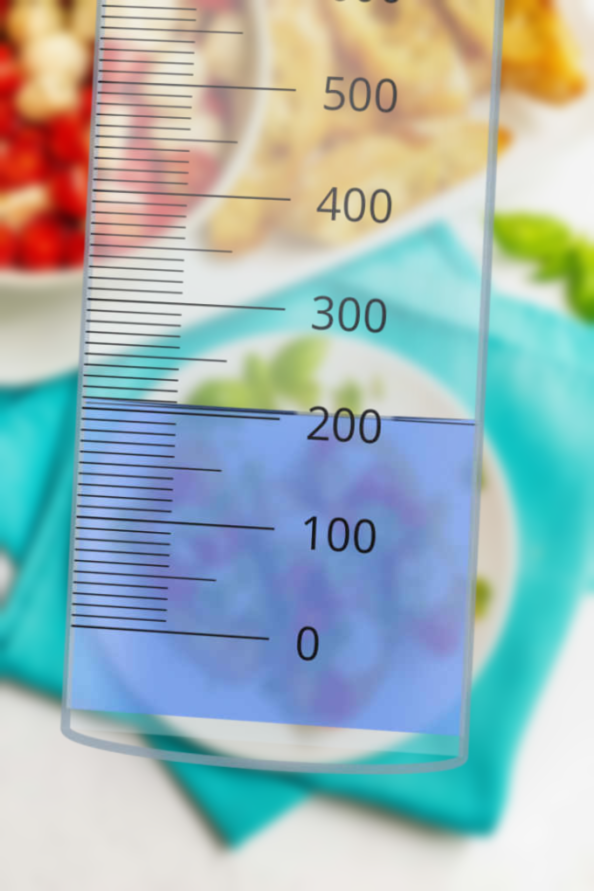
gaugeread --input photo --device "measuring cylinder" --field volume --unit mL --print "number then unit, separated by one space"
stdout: 205 mL
